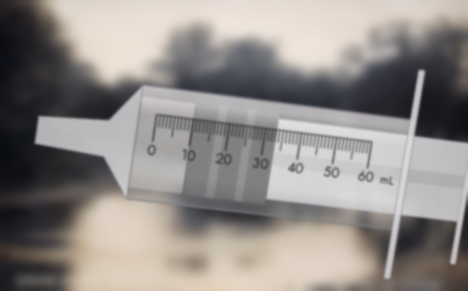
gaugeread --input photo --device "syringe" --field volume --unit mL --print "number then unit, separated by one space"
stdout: 10 mL
